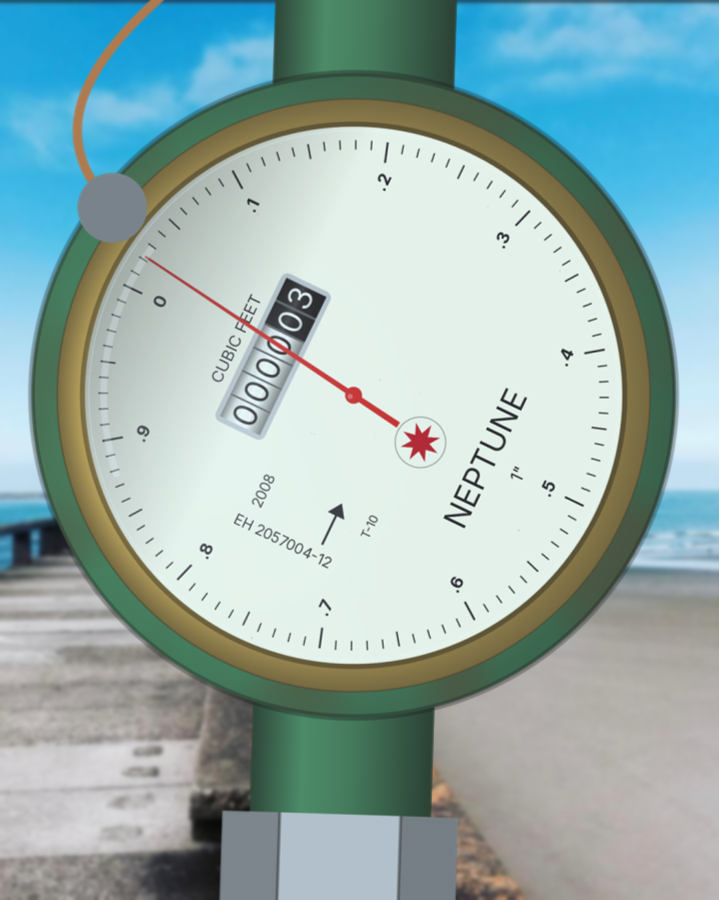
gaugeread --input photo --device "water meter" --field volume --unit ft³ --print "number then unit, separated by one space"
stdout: 3.02 ft³
